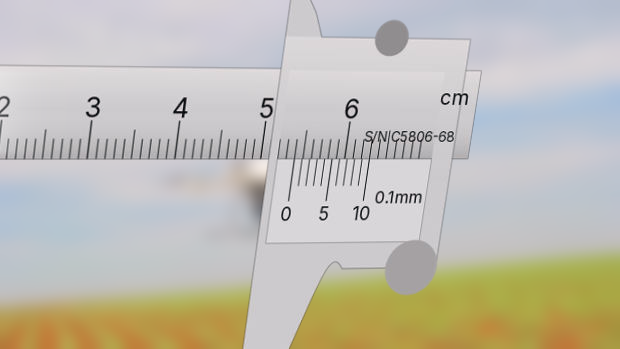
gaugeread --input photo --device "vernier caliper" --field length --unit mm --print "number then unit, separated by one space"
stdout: 54.0 mm
